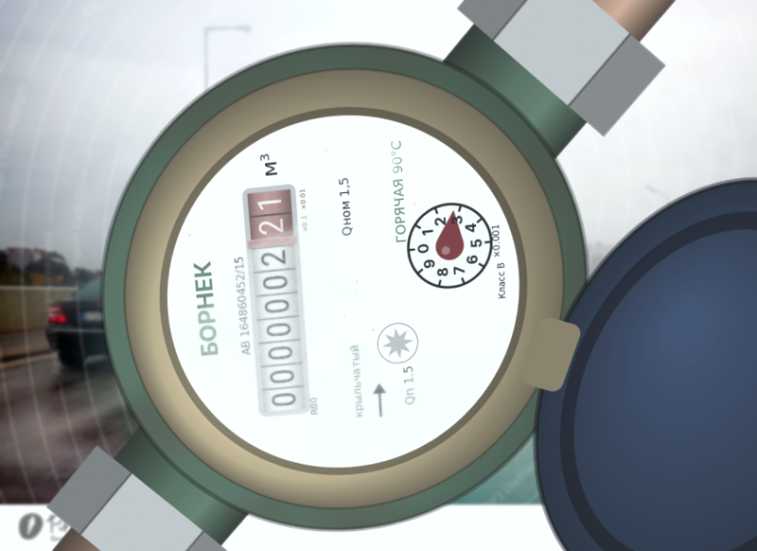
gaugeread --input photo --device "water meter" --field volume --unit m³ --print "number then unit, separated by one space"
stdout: 2.212 m³
